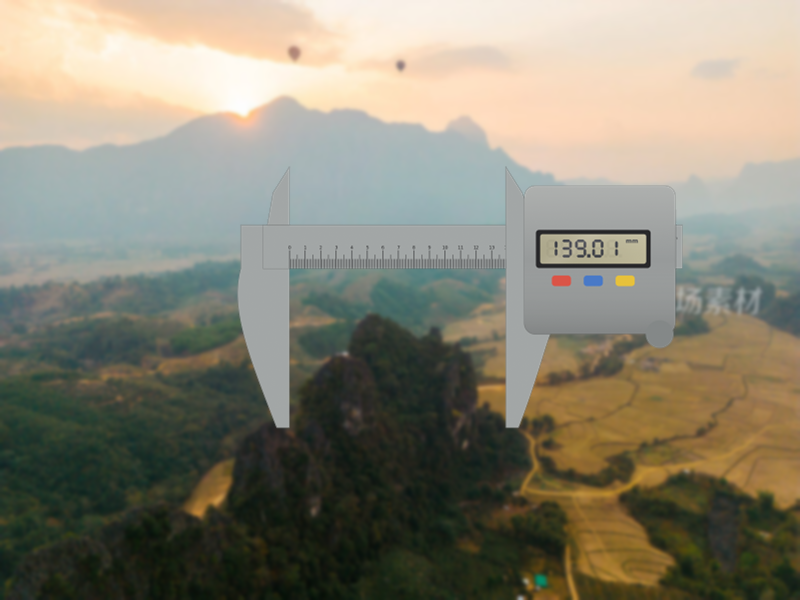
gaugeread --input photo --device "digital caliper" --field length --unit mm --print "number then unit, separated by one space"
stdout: 139.01 mm
